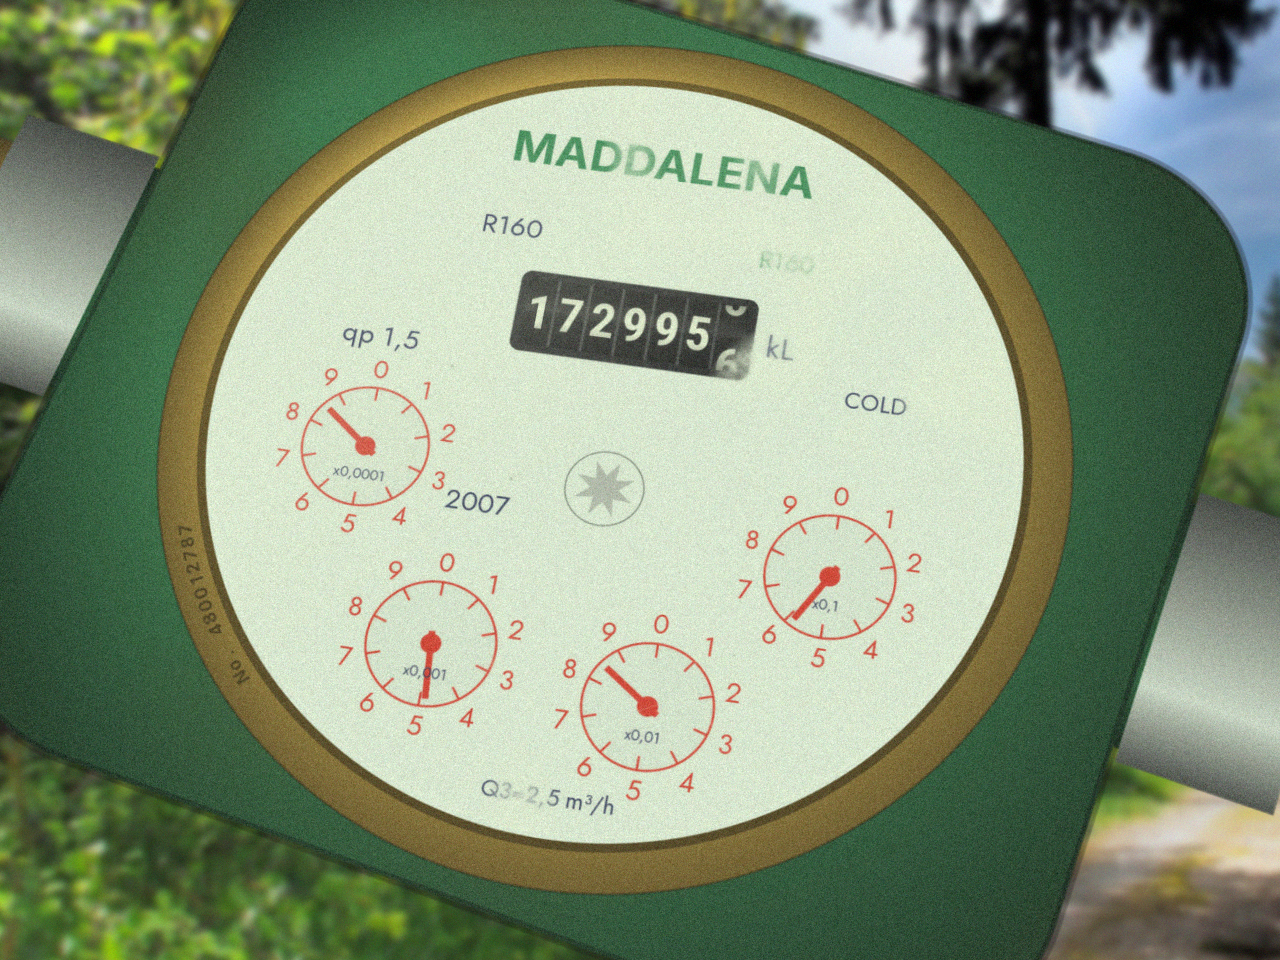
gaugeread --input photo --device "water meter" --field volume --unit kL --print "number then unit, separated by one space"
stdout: 1729955.5848 kL
